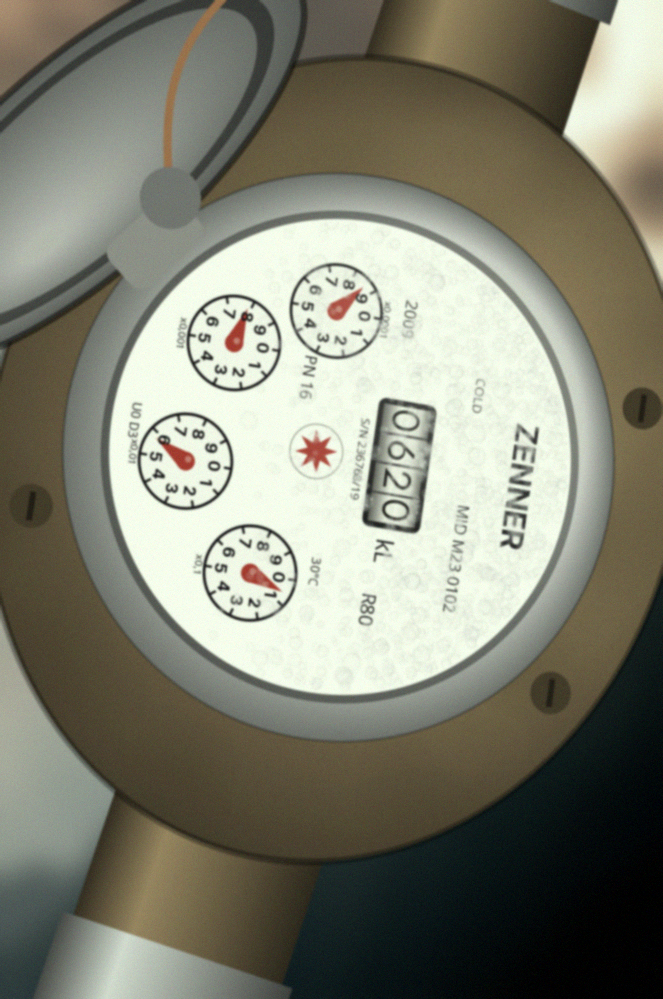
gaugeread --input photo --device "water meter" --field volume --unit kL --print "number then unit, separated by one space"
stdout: 620.0578 kL
